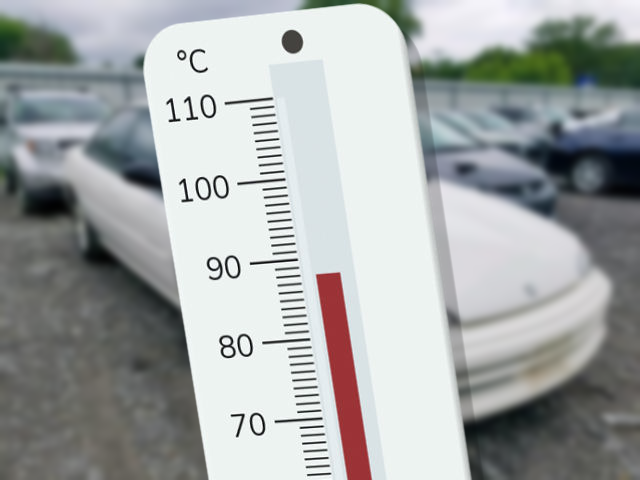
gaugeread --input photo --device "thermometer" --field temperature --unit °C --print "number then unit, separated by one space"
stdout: 88 °C
